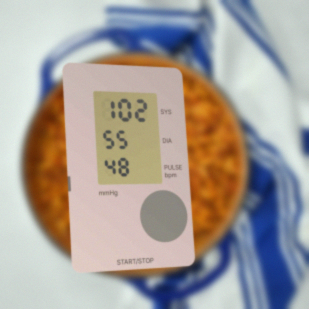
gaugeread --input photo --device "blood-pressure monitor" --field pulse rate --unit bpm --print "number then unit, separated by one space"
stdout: 48 bpm
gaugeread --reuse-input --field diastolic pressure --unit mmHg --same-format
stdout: 55 mmHg
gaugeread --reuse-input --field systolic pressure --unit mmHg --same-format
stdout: 102 mmHg
